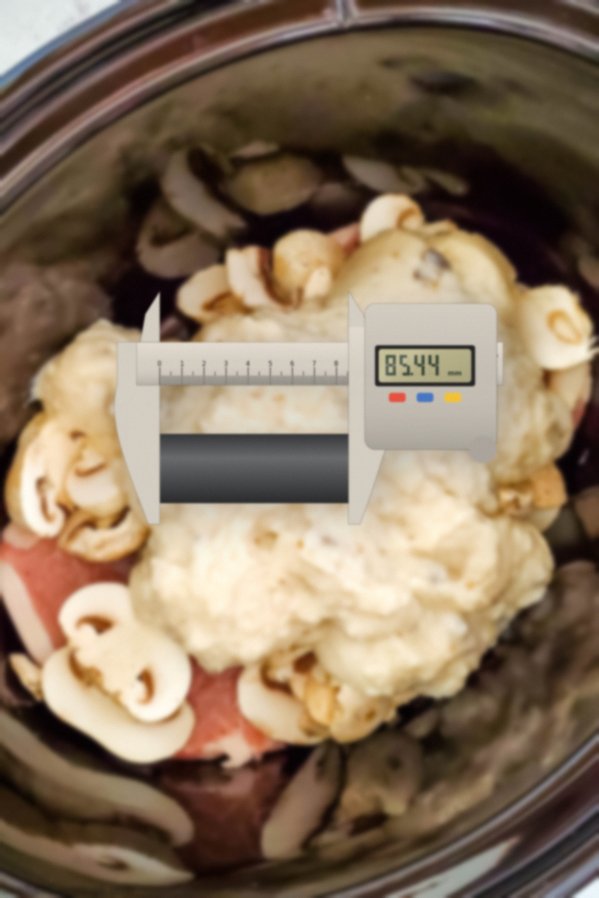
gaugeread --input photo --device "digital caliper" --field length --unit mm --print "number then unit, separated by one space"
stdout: 85.44 mm
